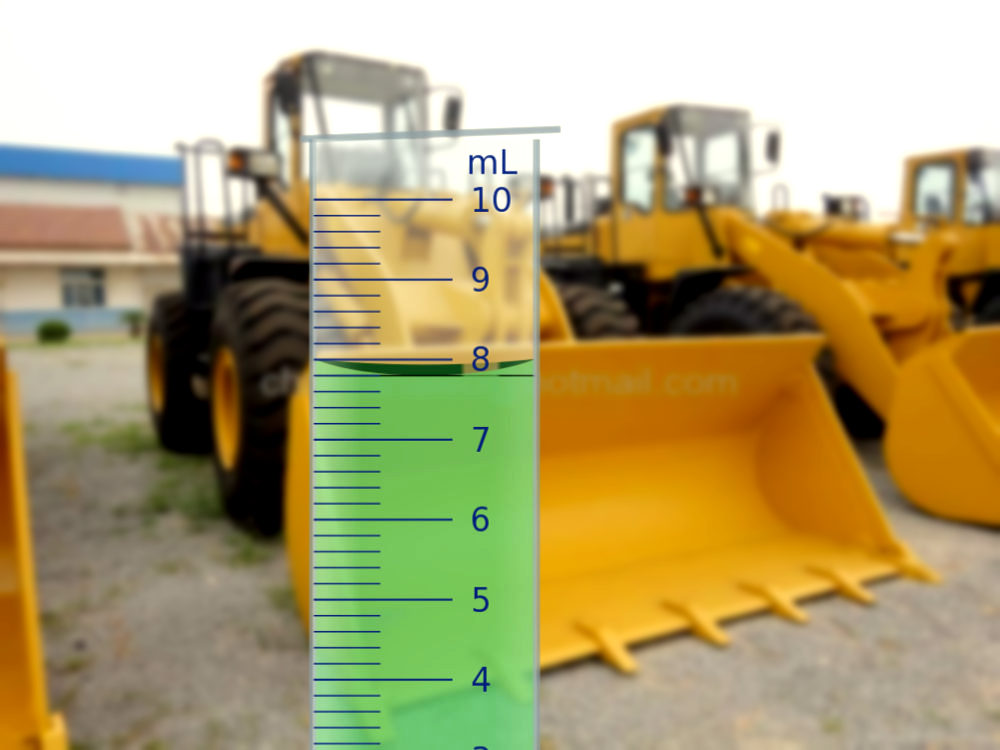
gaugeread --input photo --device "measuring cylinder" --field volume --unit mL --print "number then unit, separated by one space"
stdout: 7.8 mL
